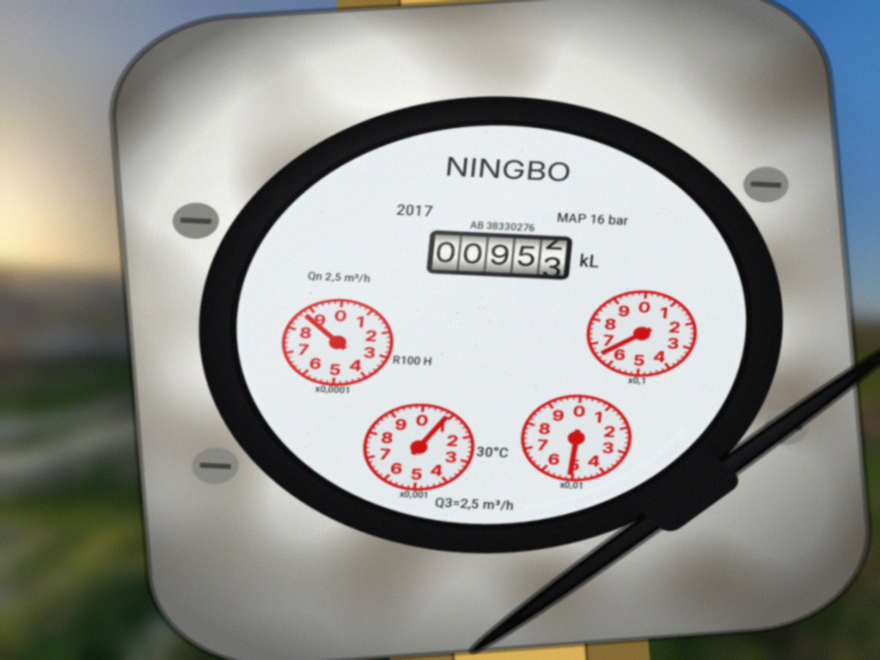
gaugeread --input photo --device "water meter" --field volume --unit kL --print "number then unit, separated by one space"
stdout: 952.6508 kL
